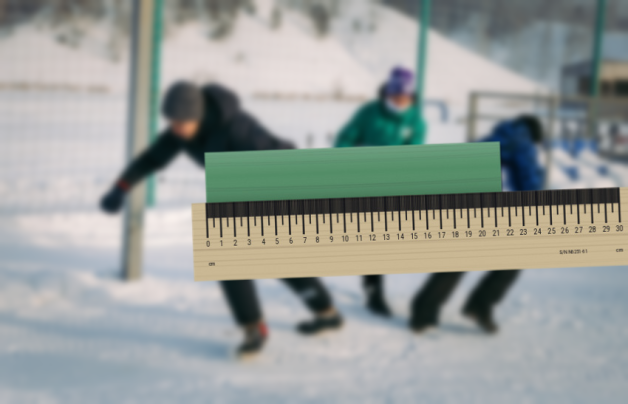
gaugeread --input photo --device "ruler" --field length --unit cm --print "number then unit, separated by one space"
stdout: 21.5 cm
